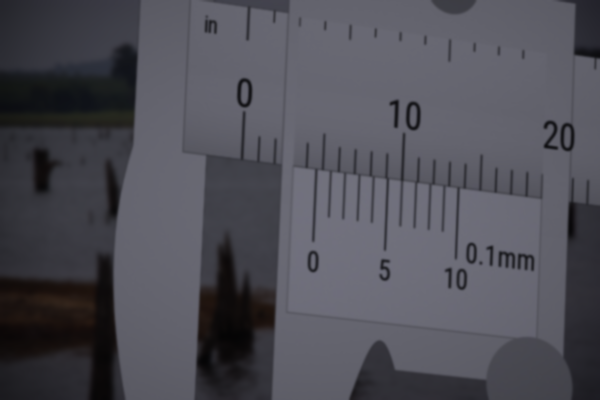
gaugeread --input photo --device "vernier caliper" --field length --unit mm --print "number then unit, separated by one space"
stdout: 4.6 mm
